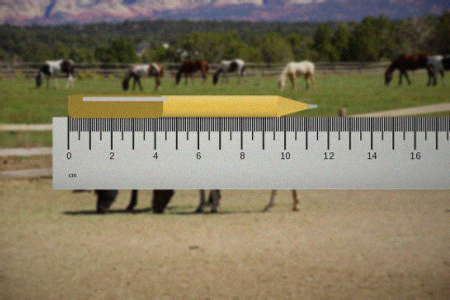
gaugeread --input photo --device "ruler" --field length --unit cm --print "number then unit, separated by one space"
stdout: 11.5 cm
